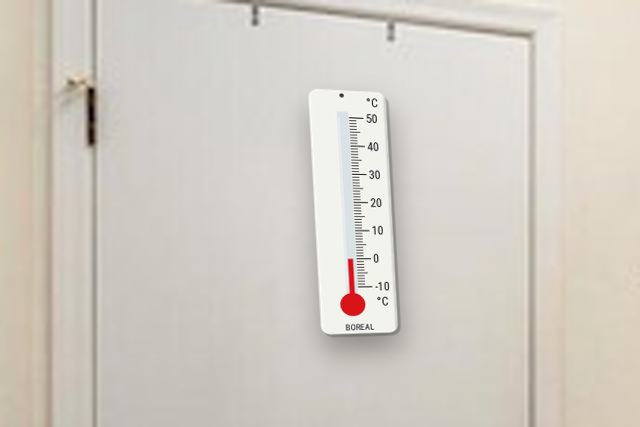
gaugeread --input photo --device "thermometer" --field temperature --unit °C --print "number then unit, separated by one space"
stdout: 0 °C
